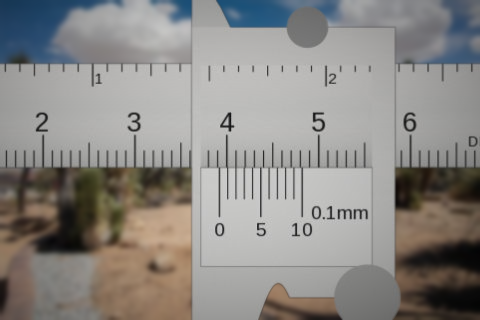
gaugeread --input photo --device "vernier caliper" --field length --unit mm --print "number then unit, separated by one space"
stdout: 39.2 mm
